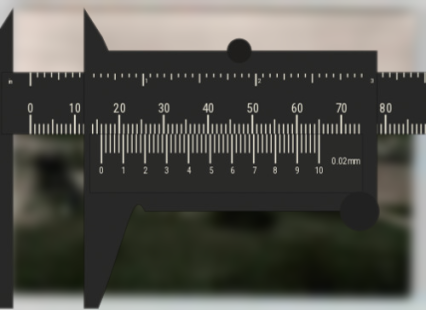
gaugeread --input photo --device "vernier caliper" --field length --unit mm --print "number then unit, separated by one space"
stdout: 16.0 mm
